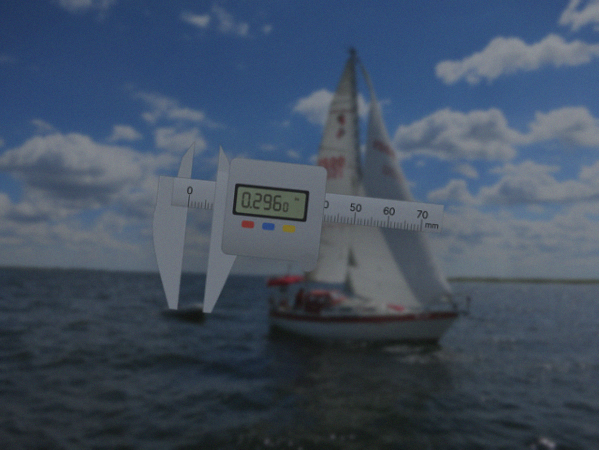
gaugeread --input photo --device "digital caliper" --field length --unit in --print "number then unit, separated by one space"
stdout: 0.2960 in
